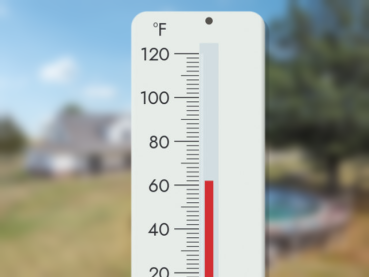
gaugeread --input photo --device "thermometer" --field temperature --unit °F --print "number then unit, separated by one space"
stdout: 62 °F
